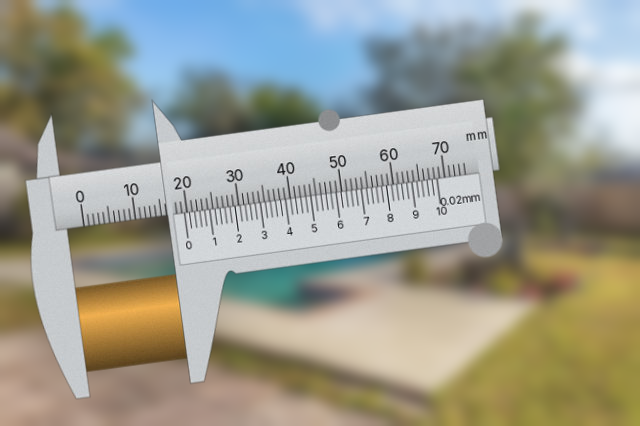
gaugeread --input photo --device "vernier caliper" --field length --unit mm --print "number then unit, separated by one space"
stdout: 19.5 mm
